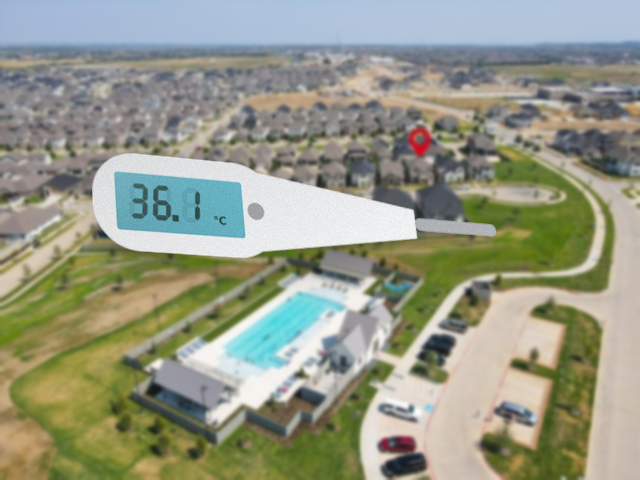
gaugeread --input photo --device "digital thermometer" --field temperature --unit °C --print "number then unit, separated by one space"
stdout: 36.1 °C
